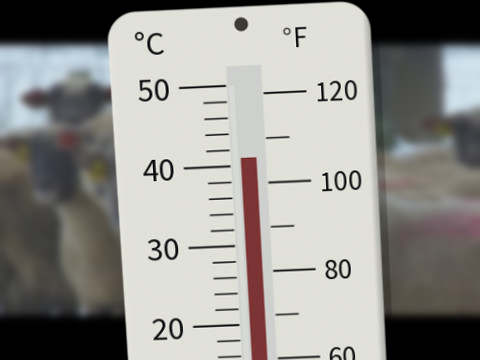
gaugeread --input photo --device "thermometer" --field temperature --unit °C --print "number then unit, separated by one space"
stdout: 41 °C
